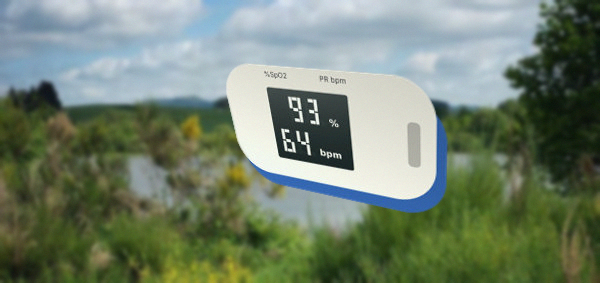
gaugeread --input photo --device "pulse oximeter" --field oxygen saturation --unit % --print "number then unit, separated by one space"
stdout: 93 %
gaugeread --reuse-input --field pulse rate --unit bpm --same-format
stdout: 64 bpm
